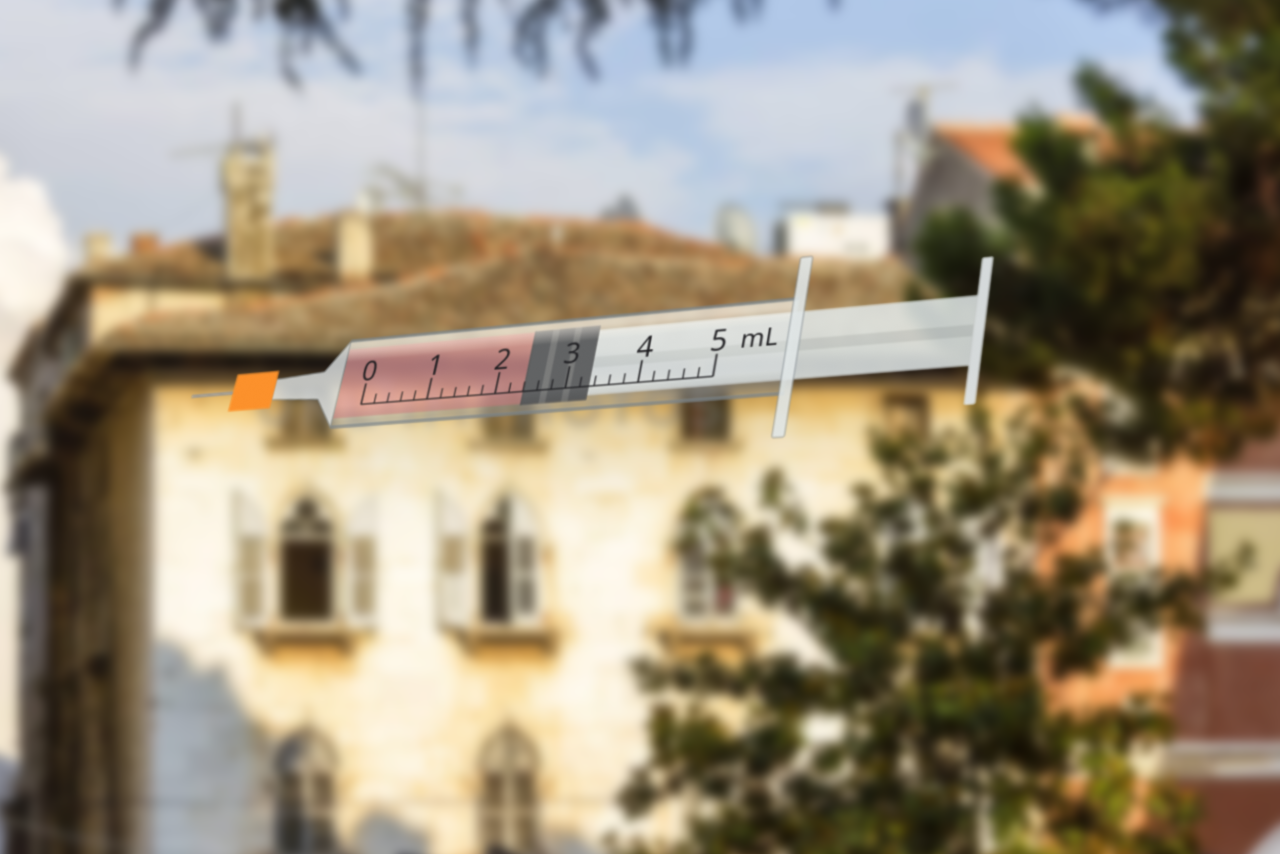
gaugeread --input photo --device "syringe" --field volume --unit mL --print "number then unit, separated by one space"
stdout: 2.4 mL
